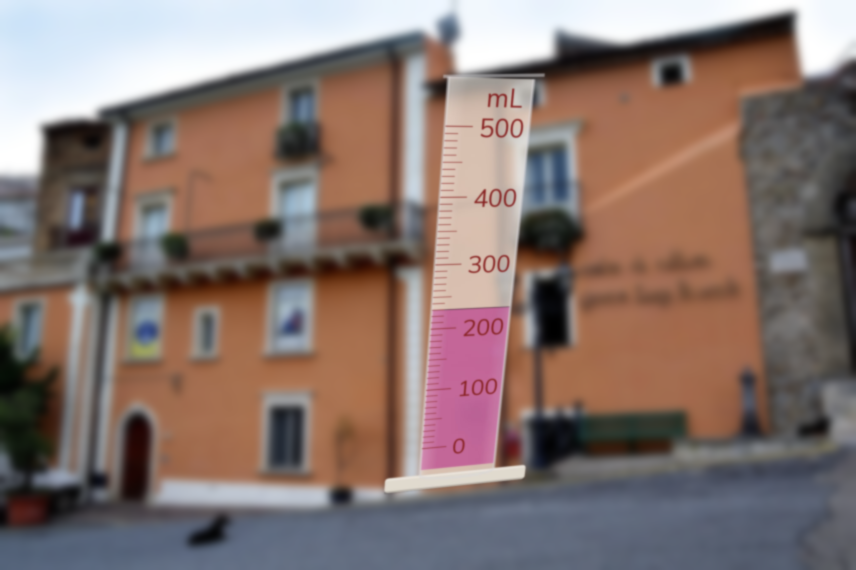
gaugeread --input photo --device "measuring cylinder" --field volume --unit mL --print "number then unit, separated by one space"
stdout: 230 mL
